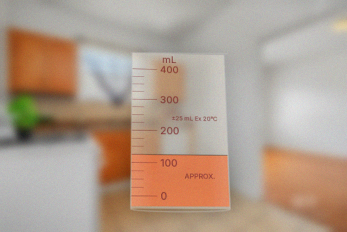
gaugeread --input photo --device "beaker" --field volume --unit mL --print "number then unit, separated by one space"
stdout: 125 mL
